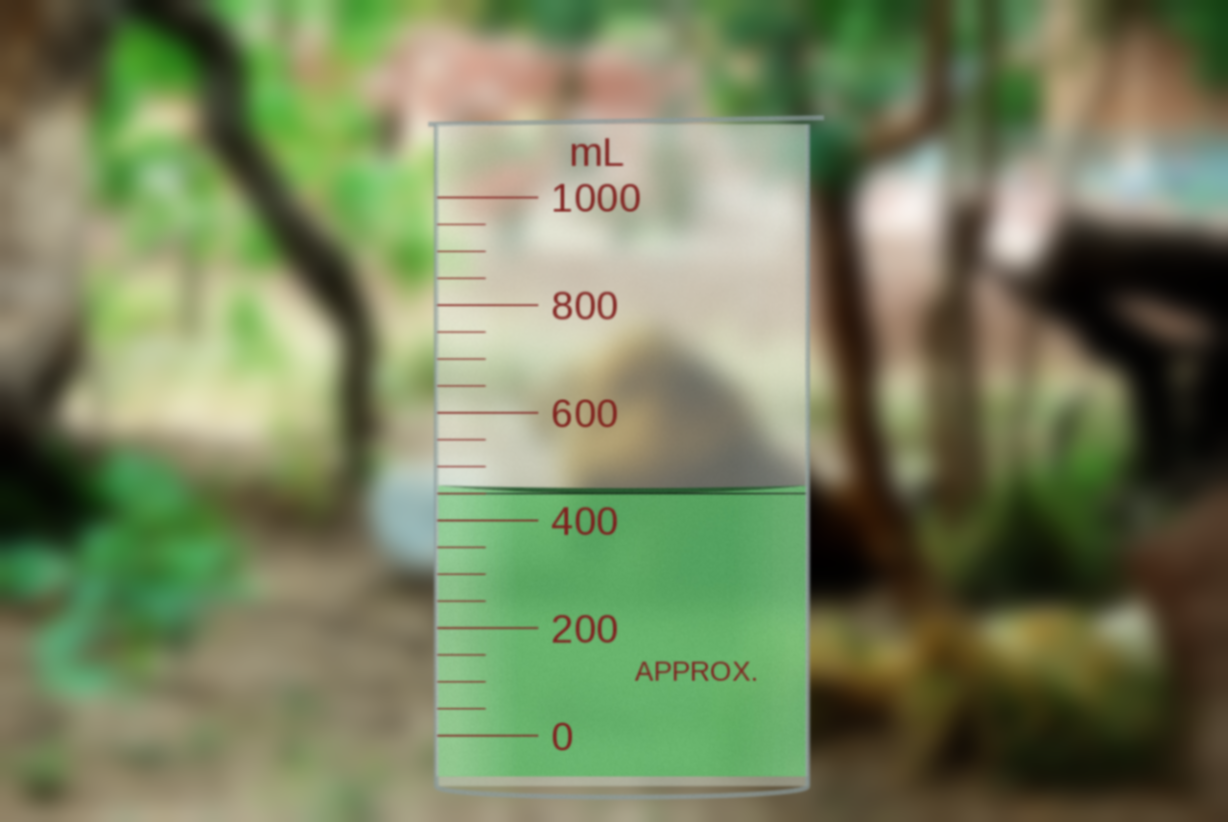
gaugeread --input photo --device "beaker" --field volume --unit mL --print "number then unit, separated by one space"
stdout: 450 mL
